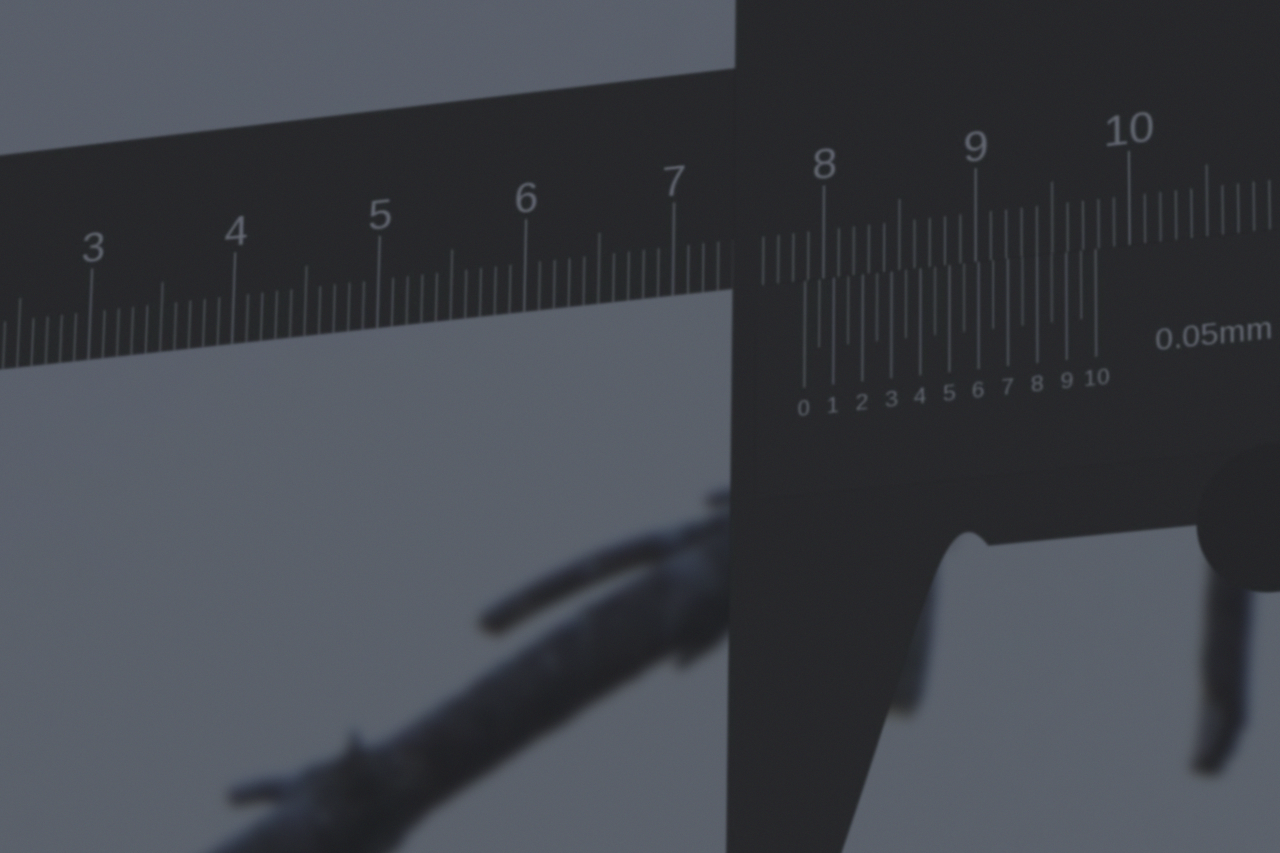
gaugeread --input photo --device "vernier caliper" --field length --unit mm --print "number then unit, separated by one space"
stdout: 78.8 mm
